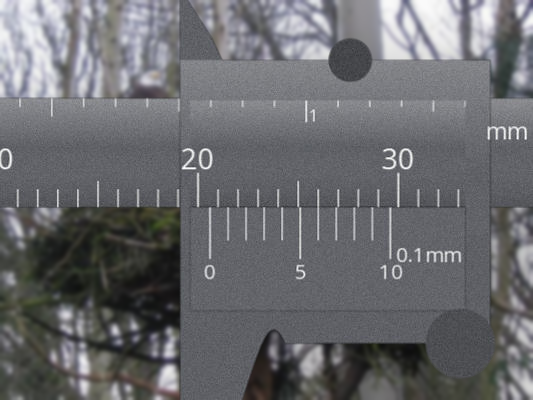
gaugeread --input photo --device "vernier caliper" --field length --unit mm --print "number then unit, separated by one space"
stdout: 20.6 mm
